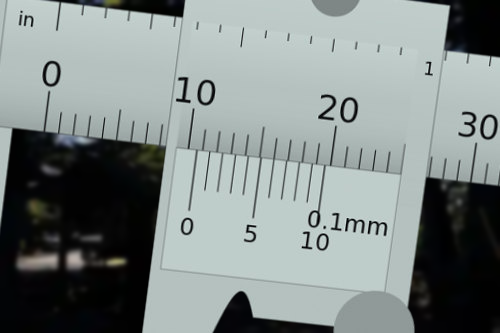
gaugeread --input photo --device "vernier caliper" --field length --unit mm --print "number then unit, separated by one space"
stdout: 10.6 mm
